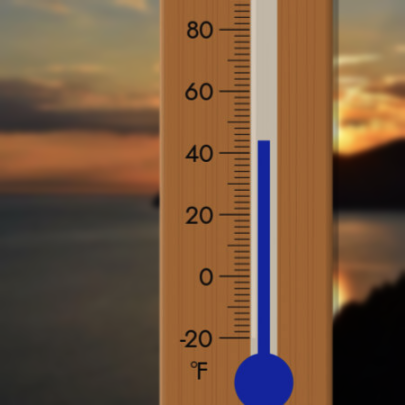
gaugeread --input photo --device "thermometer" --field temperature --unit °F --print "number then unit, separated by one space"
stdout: 44 °F
